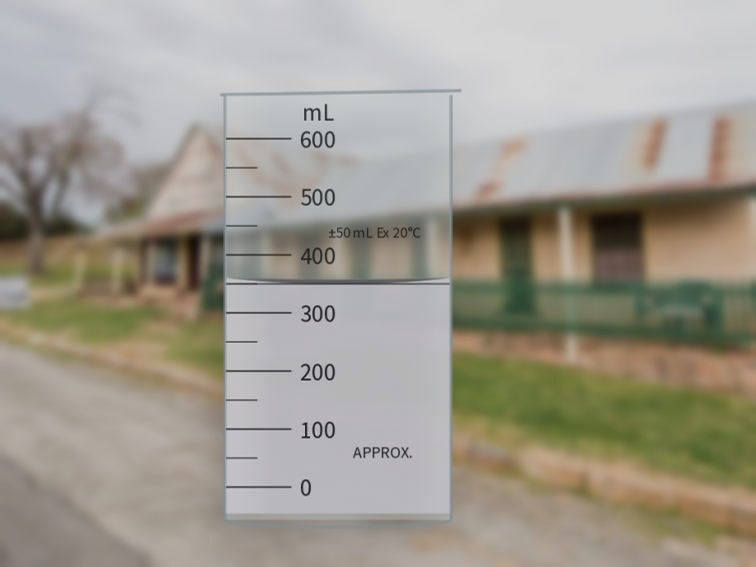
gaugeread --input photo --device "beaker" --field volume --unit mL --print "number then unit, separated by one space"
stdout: 350 mL
